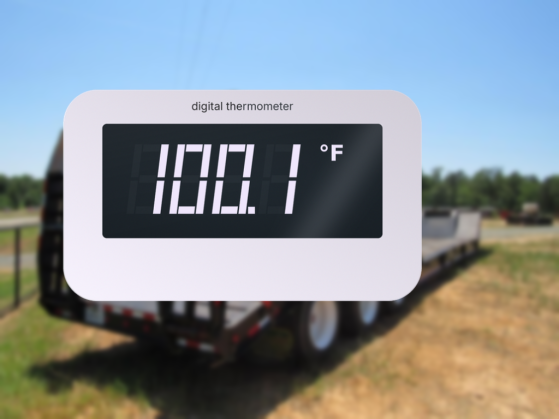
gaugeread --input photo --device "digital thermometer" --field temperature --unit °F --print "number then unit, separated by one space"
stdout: 100.1 °F
